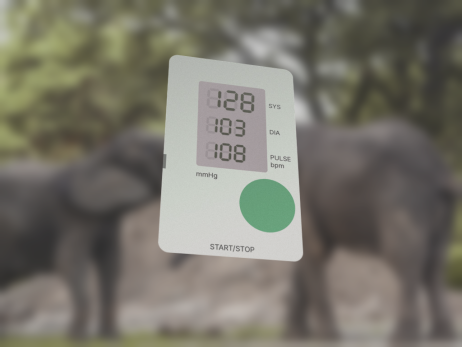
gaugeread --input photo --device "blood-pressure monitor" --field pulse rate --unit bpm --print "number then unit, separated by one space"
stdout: 108 bpm
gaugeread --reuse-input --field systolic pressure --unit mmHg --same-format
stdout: 128 mmHg
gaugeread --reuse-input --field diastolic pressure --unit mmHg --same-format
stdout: 103 mmHg
